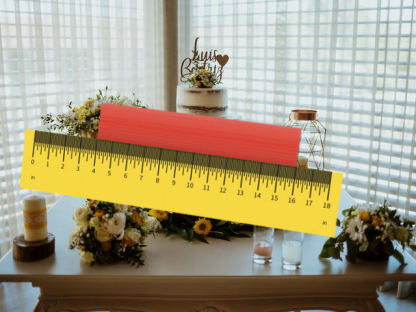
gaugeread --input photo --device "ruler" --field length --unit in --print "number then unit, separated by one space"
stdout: 12 in
